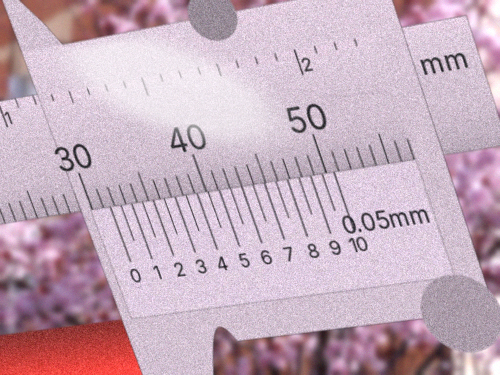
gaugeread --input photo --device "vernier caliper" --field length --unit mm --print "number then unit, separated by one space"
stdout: 31.6 mm
